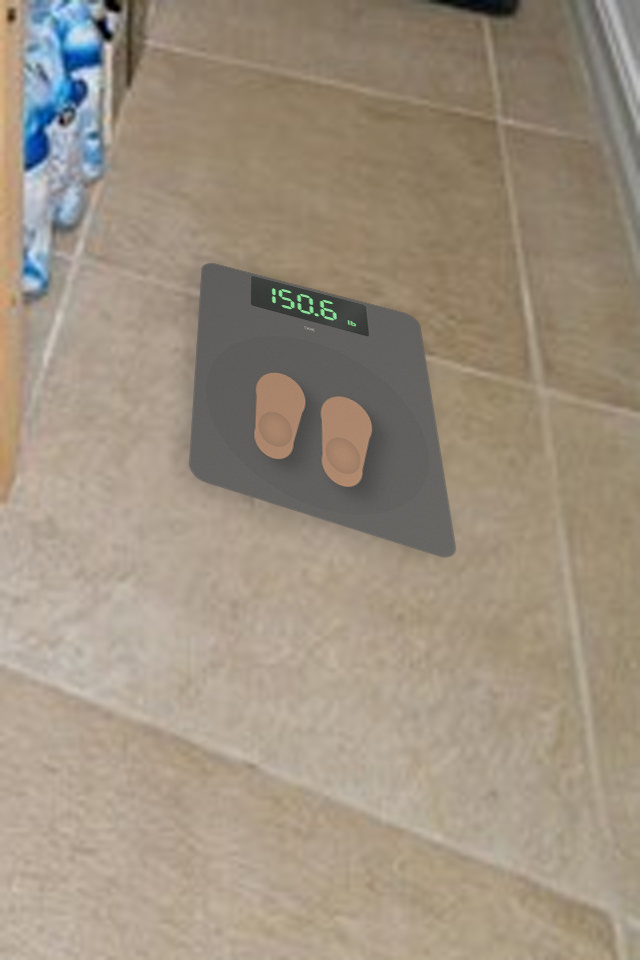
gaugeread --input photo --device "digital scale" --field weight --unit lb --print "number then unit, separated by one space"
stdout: 150.6 lb
